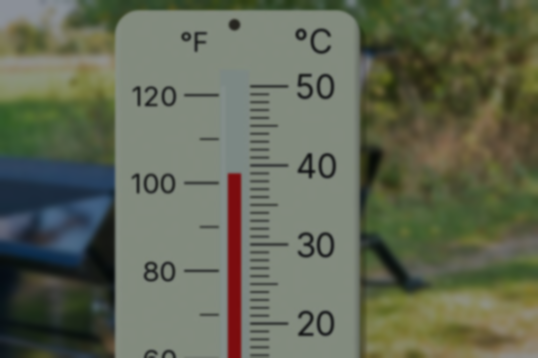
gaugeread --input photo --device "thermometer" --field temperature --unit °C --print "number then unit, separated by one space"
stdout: 39 °C
